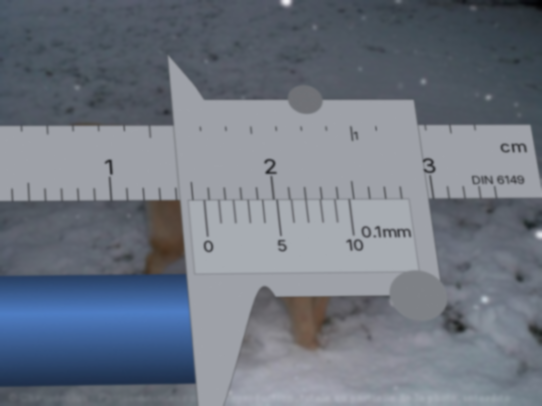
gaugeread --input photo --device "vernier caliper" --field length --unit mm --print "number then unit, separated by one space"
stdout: 15.7 mm
